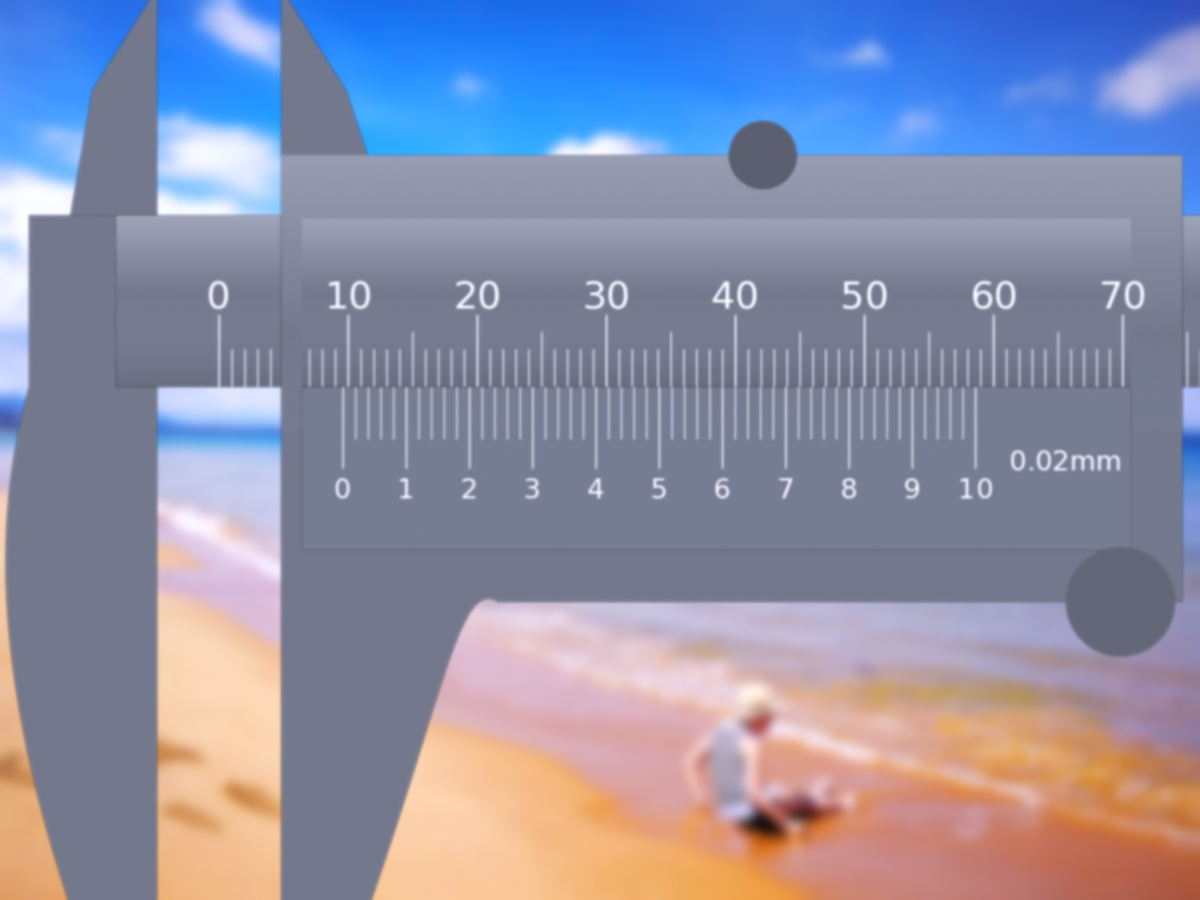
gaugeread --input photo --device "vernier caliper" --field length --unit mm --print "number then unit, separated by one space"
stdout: 9.6 mm
